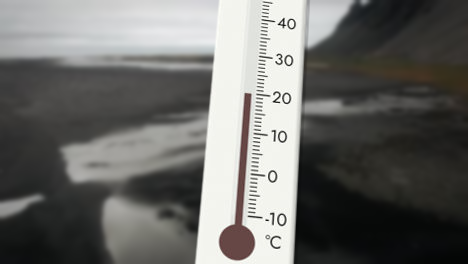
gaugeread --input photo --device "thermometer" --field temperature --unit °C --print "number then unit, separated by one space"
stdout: 20 °C
